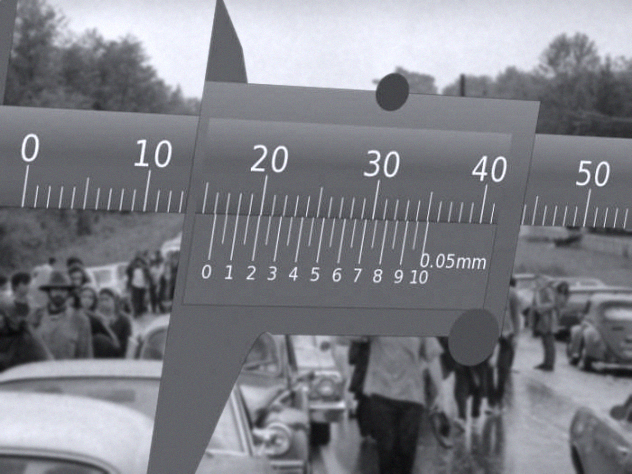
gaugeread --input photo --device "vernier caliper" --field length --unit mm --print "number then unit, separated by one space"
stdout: 16.1 mm
